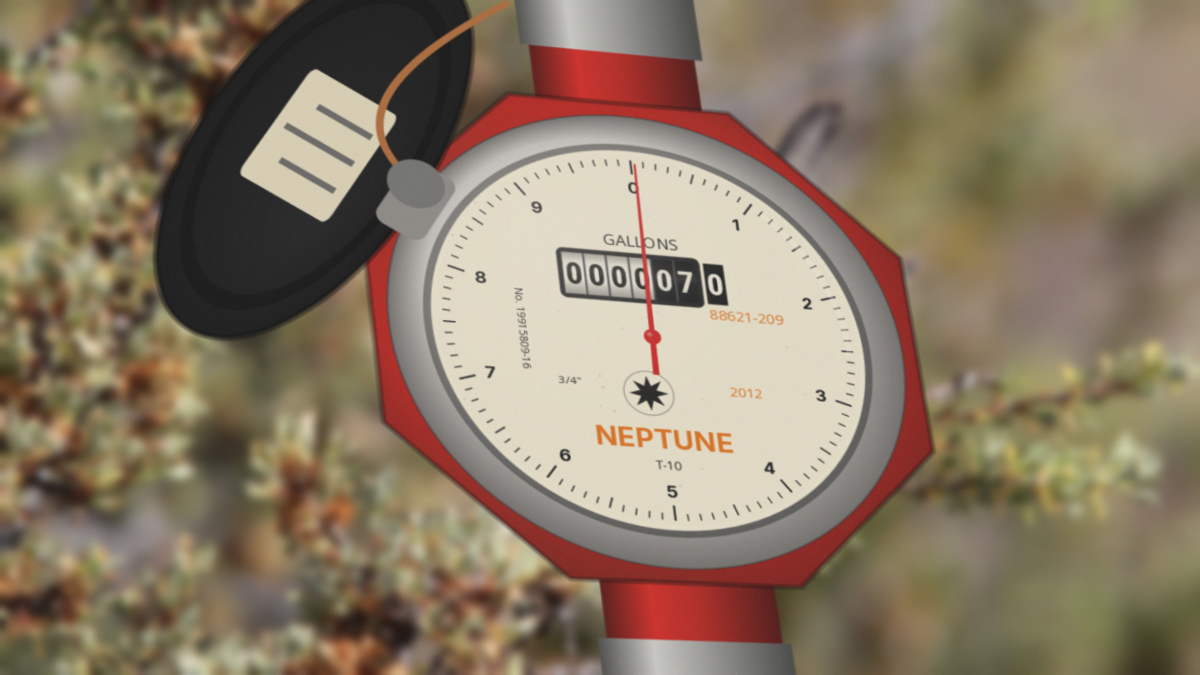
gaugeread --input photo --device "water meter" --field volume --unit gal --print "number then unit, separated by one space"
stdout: 70.0 gal
